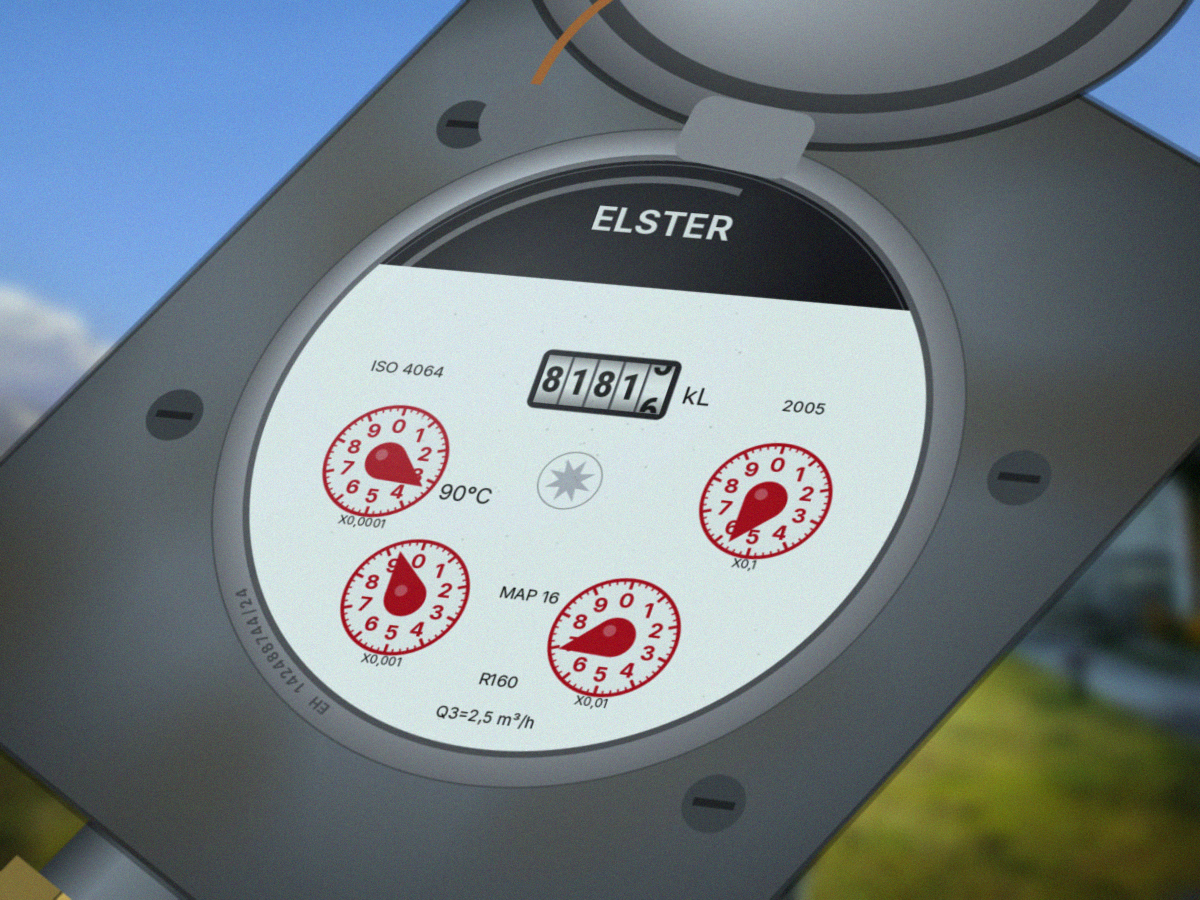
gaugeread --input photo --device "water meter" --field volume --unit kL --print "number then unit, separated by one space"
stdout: 81815.5693 kL
